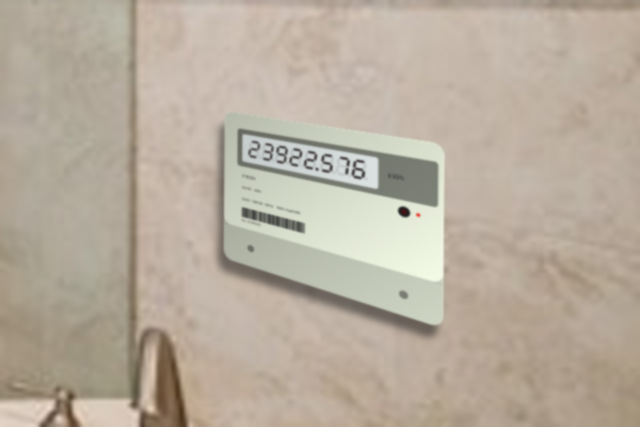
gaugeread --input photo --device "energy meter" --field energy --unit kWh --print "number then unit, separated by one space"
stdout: 23922.576 kWh
